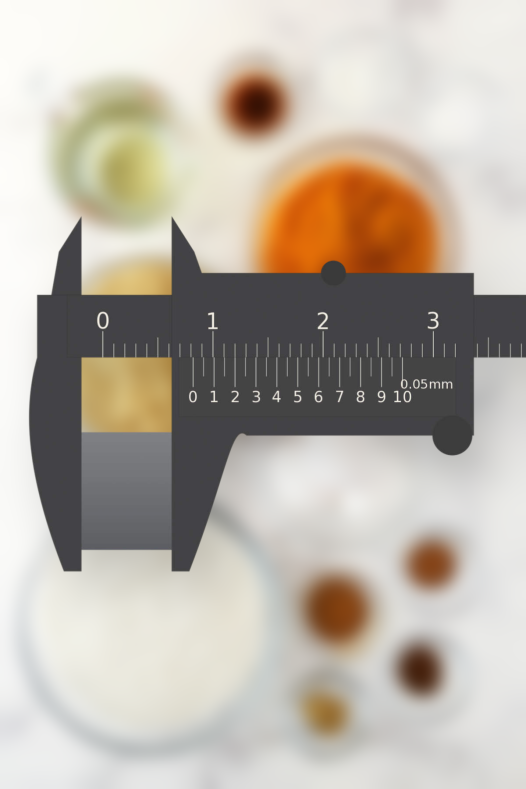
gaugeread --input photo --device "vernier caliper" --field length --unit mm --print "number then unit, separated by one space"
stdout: 8.2 mm
